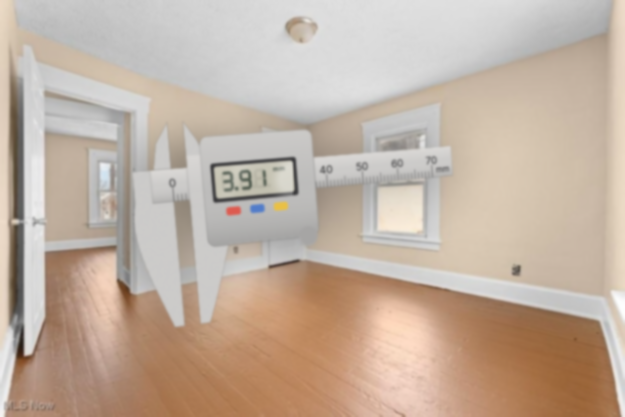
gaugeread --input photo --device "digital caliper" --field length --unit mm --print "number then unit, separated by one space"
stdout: 3.91 mm
